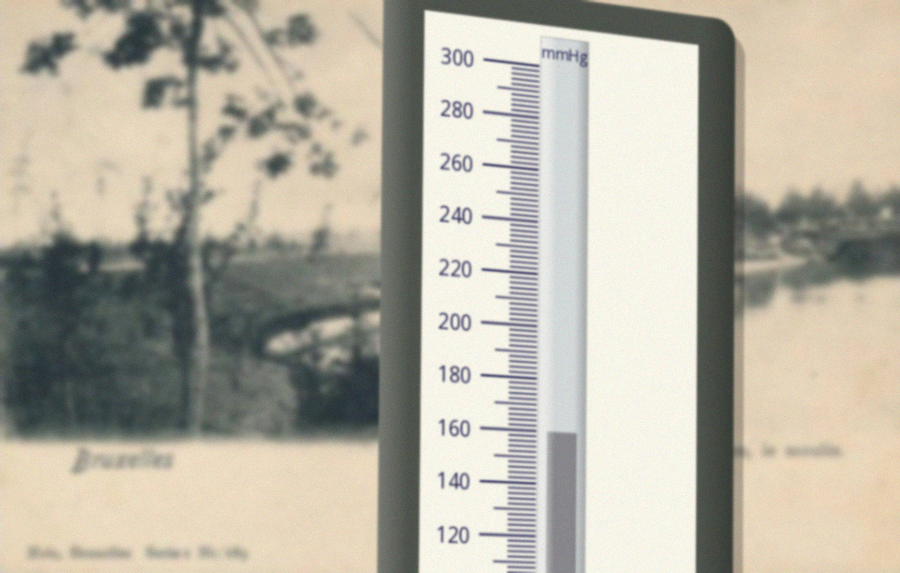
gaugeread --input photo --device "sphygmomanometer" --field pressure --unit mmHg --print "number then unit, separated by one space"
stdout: 160 mmHg
